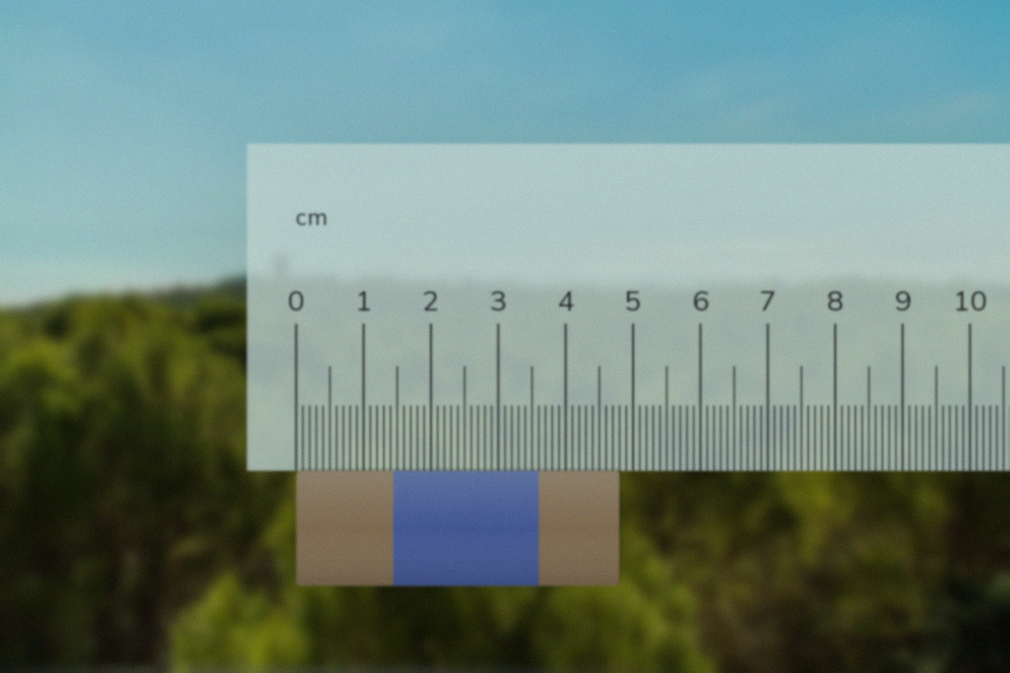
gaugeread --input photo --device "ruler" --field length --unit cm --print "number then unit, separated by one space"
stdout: 4.8 cm
